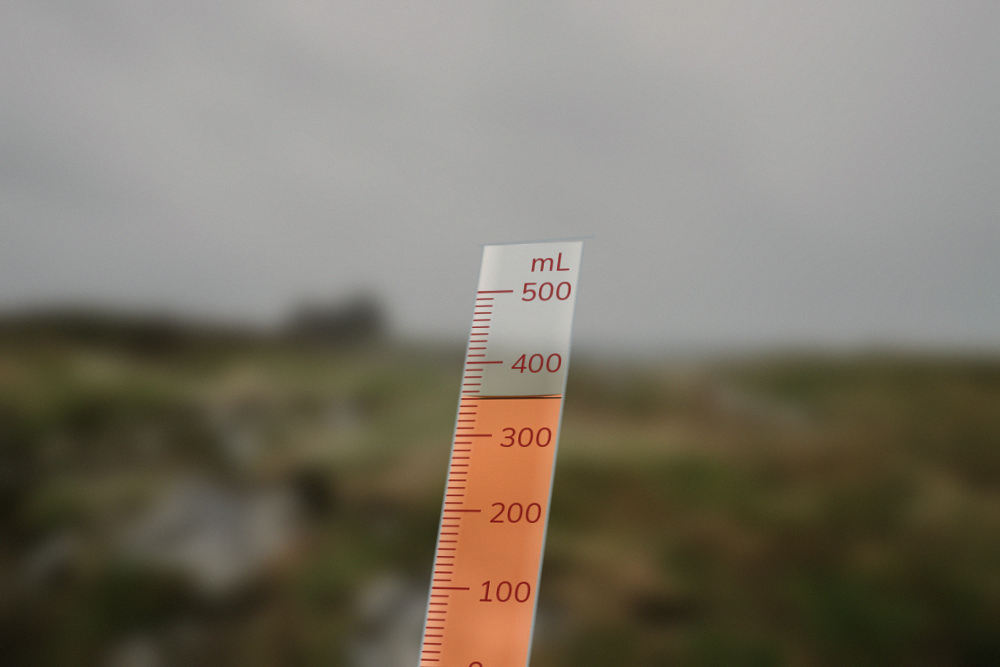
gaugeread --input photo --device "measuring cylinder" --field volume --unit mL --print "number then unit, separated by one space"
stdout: 350 mL
